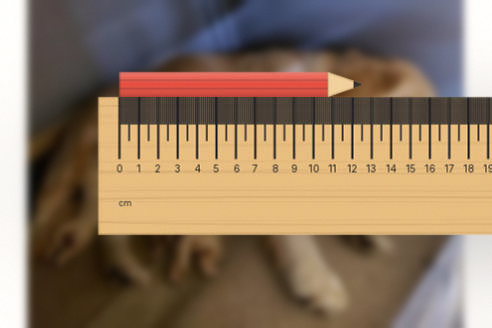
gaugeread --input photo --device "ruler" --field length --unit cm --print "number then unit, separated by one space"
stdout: 12.5 cm
